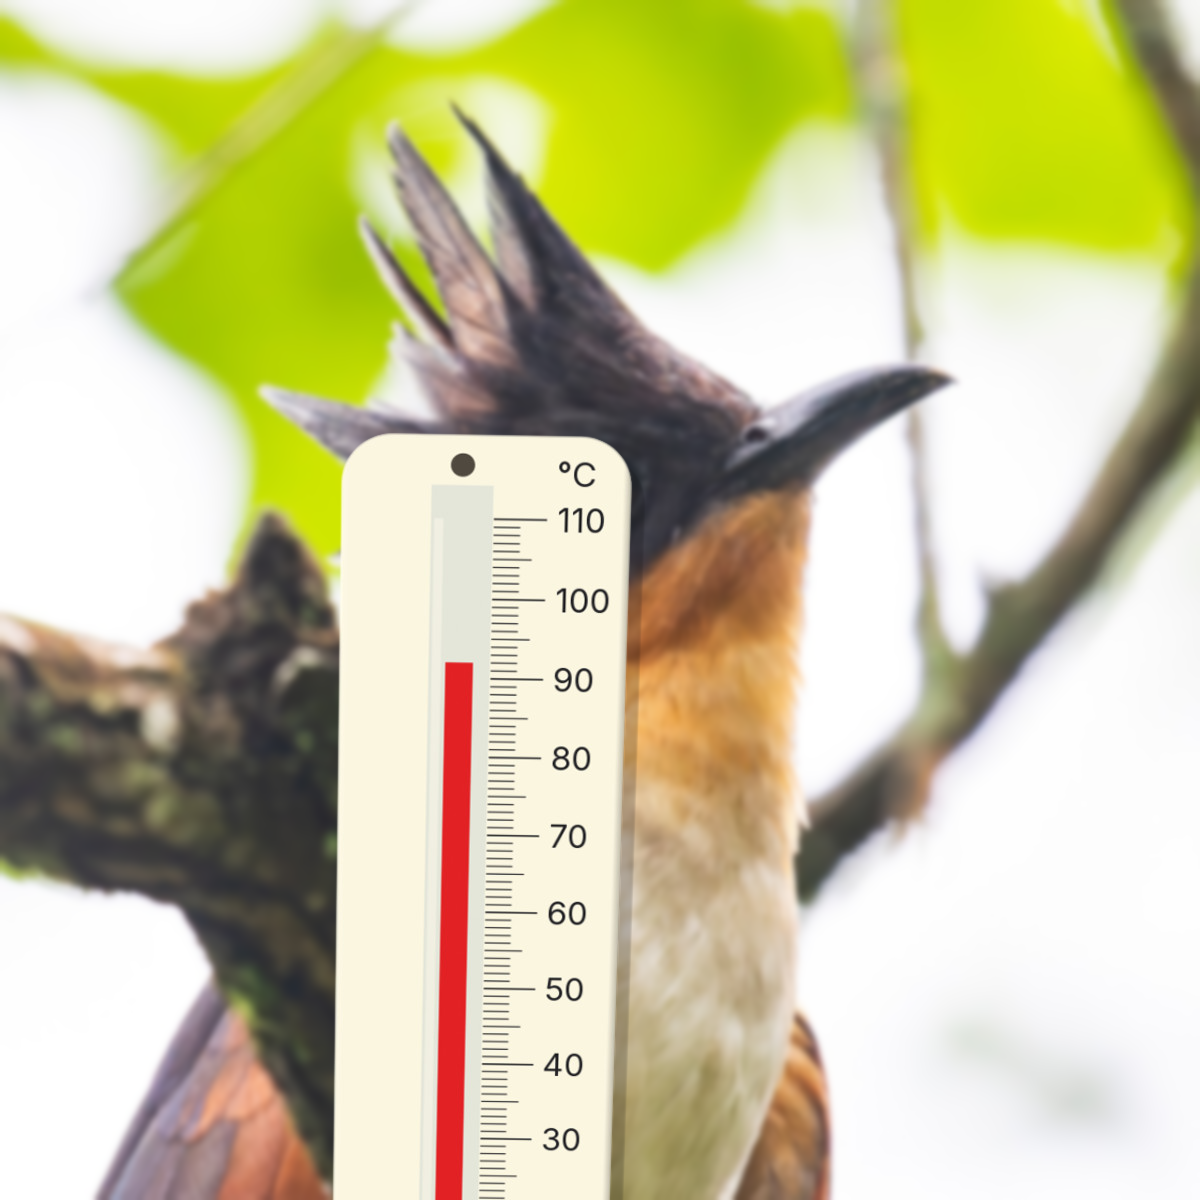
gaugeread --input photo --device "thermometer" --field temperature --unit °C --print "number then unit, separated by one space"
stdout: 92 °C
